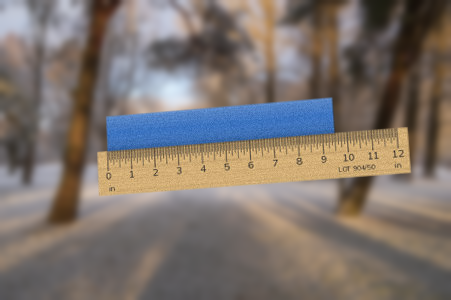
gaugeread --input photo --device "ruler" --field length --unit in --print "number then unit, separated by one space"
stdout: 9.5 in
